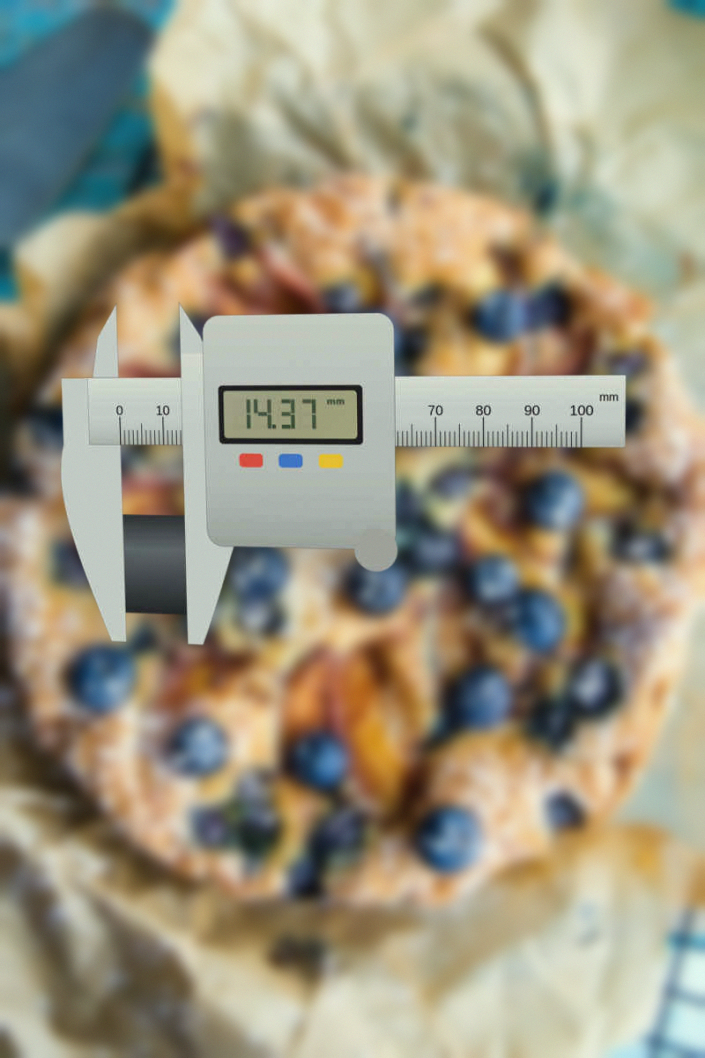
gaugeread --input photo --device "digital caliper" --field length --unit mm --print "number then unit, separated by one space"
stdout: 14.37 mm
